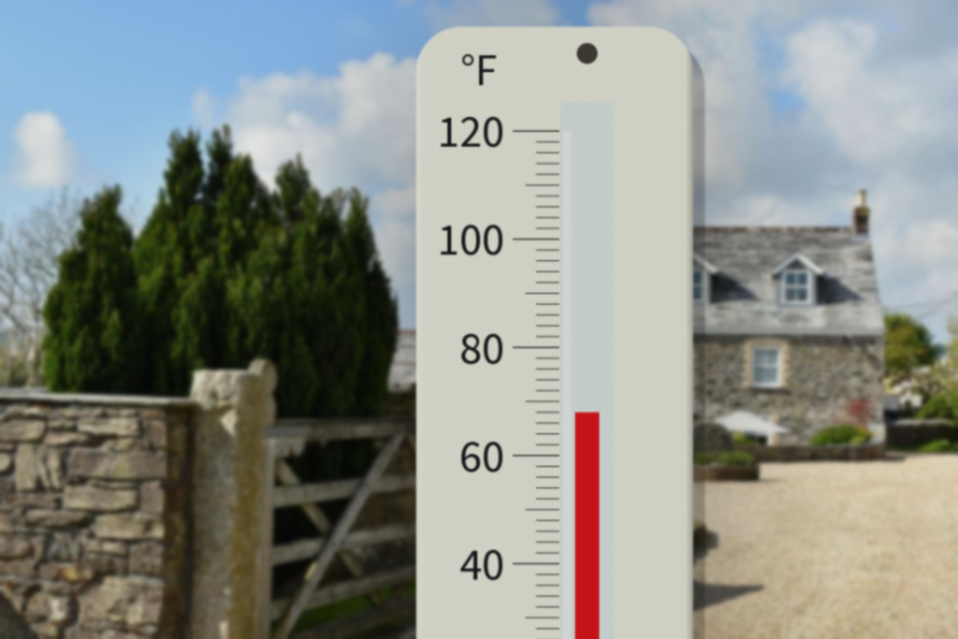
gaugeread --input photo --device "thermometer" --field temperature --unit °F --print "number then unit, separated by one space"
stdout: 68 °F
